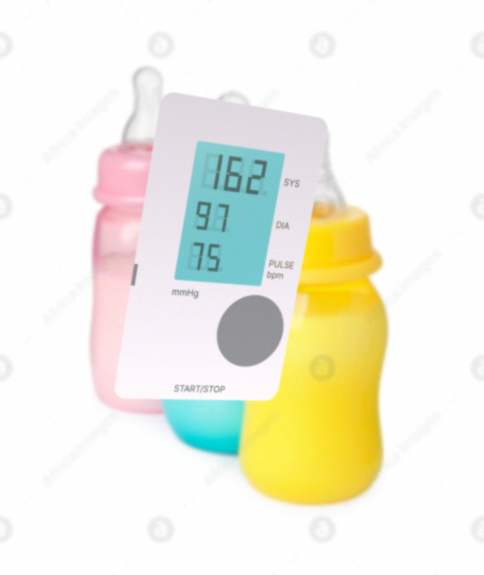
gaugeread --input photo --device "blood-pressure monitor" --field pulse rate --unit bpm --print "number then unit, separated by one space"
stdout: 75 bpm
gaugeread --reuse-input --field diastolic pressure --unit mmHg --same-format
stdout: 97 mmHg
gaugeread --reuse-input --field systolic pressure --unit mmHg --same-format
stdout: 162 mmHg
